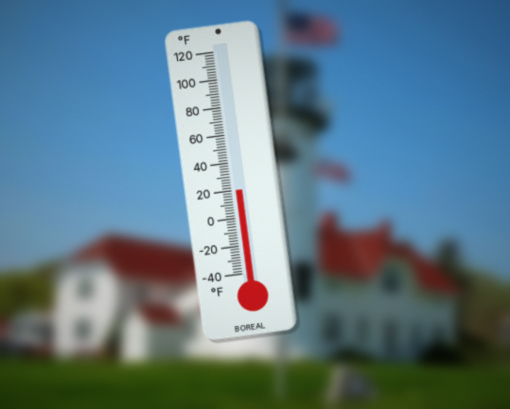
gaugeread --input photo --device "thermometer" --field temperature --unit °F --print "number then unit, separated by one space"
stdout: 20 °F
